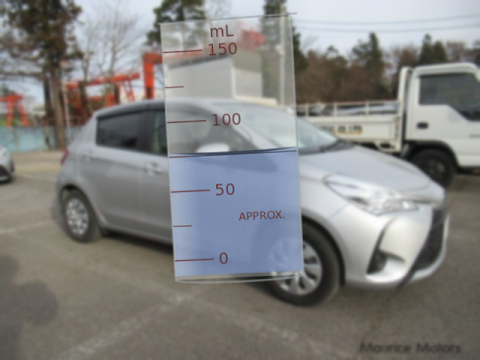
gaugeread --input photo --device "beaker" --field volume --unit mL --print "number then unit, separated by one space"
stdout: 75 mL
